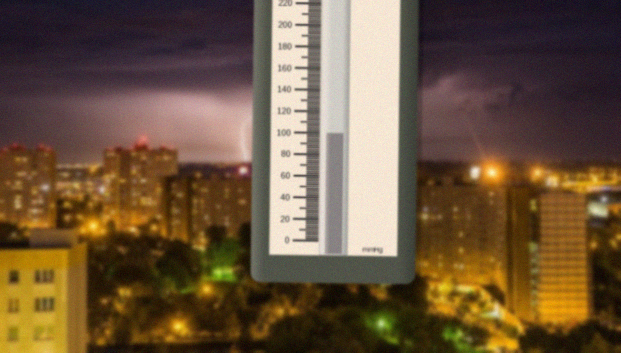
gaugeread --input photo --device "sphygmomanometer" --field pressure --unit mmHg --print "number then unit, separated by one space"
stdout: 100 mmHg
